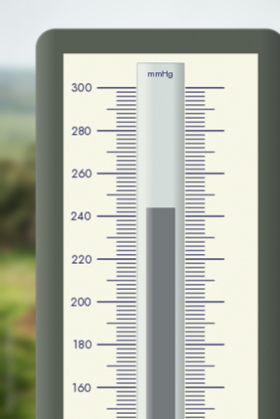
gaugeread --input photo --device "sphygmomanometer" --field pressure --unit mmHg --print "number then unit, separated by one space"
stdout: 244 mmHg
